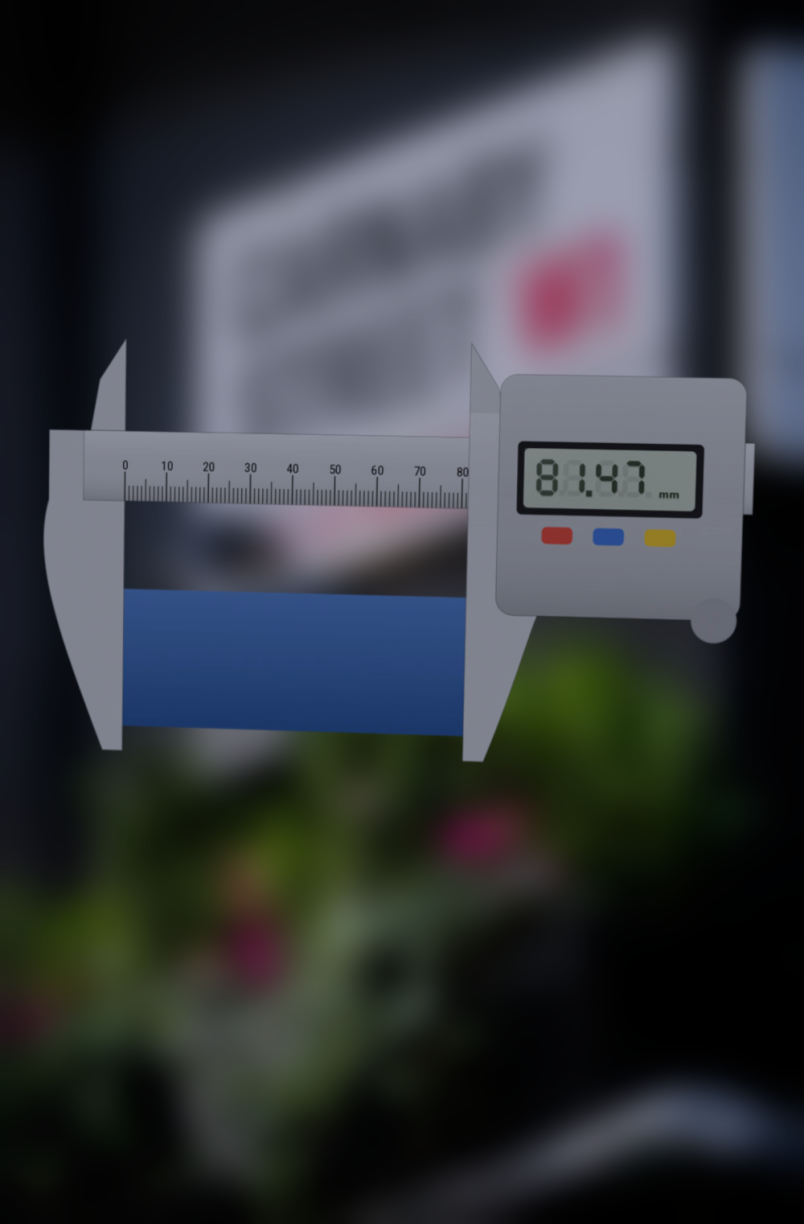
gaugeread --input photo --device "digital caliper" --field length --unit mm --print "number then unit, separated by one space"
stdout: 81.47 mm
